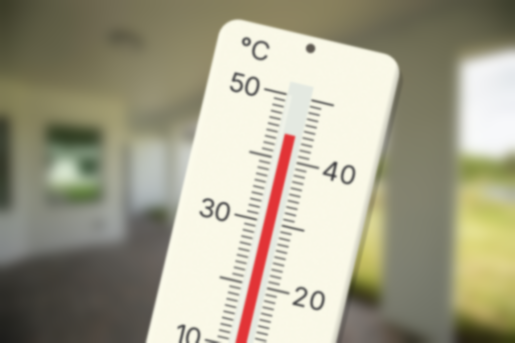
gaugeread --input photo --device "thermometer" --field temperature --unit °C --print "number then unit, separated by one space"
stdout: 44 °C
